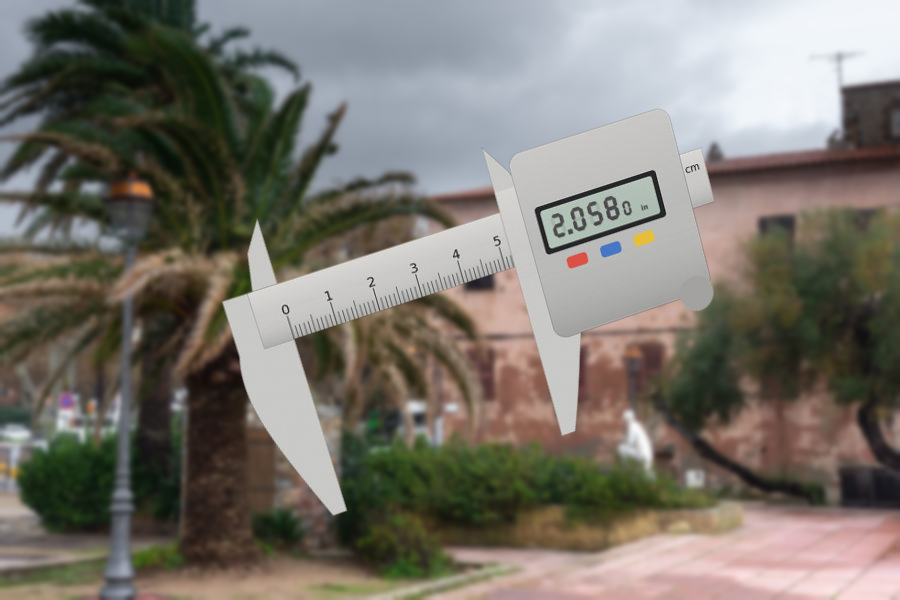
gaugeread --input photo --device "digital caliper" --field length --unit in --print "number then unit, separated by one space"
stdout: 2.0580 in
